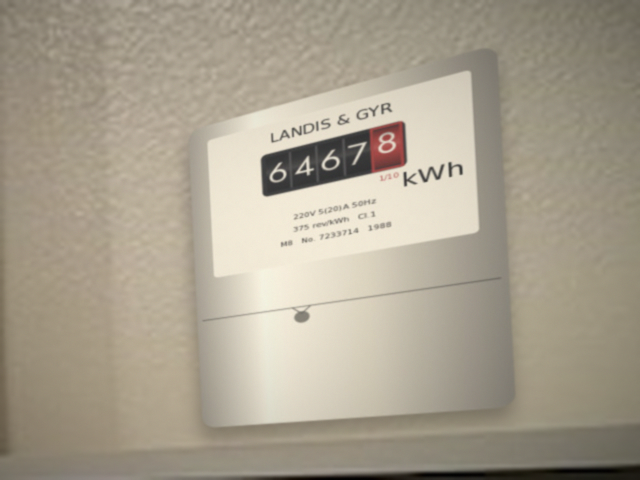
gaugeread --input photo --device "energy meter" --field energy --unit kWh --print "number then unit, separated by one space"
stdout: 6467.8 kWh
